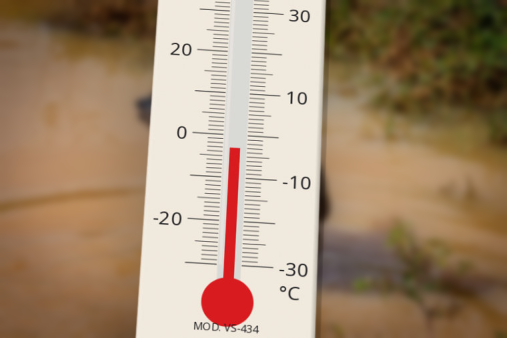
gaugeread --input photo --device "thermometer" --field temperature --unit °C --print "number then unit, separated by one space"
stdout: -3 °C
